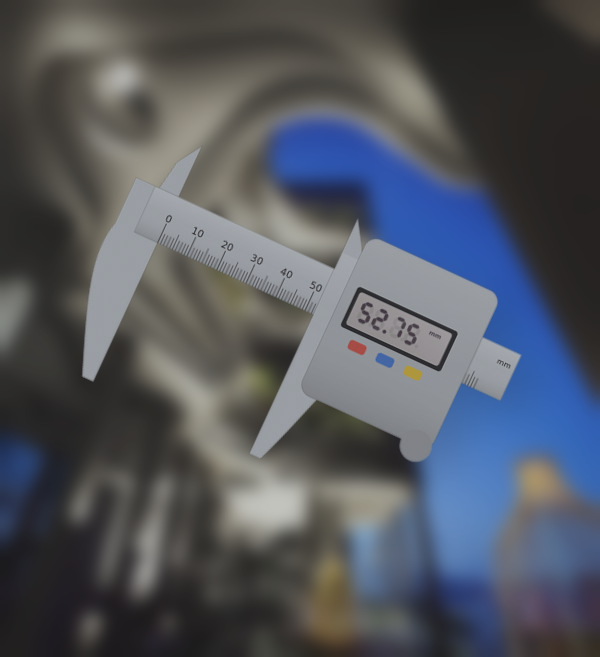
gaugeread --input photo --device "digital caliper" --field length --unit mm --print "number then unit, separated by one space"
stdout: 52.75 mm
